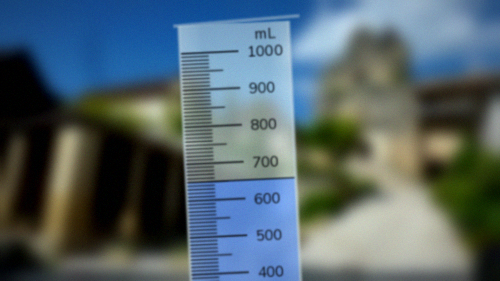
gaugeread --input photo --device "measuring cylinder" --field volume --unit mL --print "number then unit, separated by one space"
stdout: 650 mL
